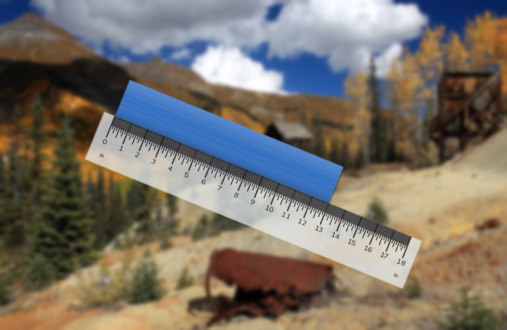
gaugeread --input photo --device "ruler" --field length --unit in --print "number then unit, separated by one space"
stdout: 13 in
